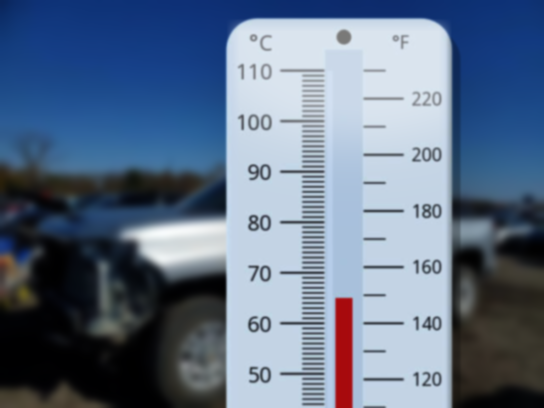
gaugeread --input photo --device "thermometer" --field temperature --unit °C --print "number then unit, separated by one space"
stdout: 65 °C
